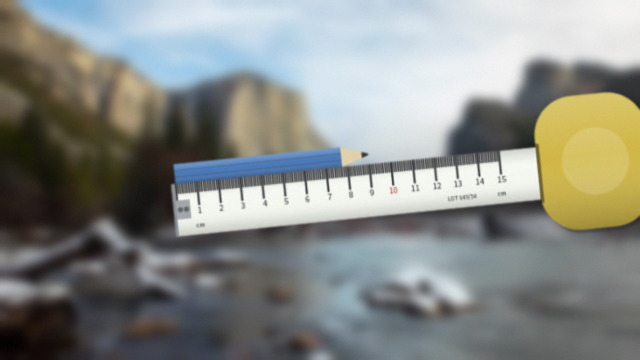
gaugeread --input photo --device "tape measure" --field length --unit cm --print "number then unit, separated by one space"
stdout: 9 cm
